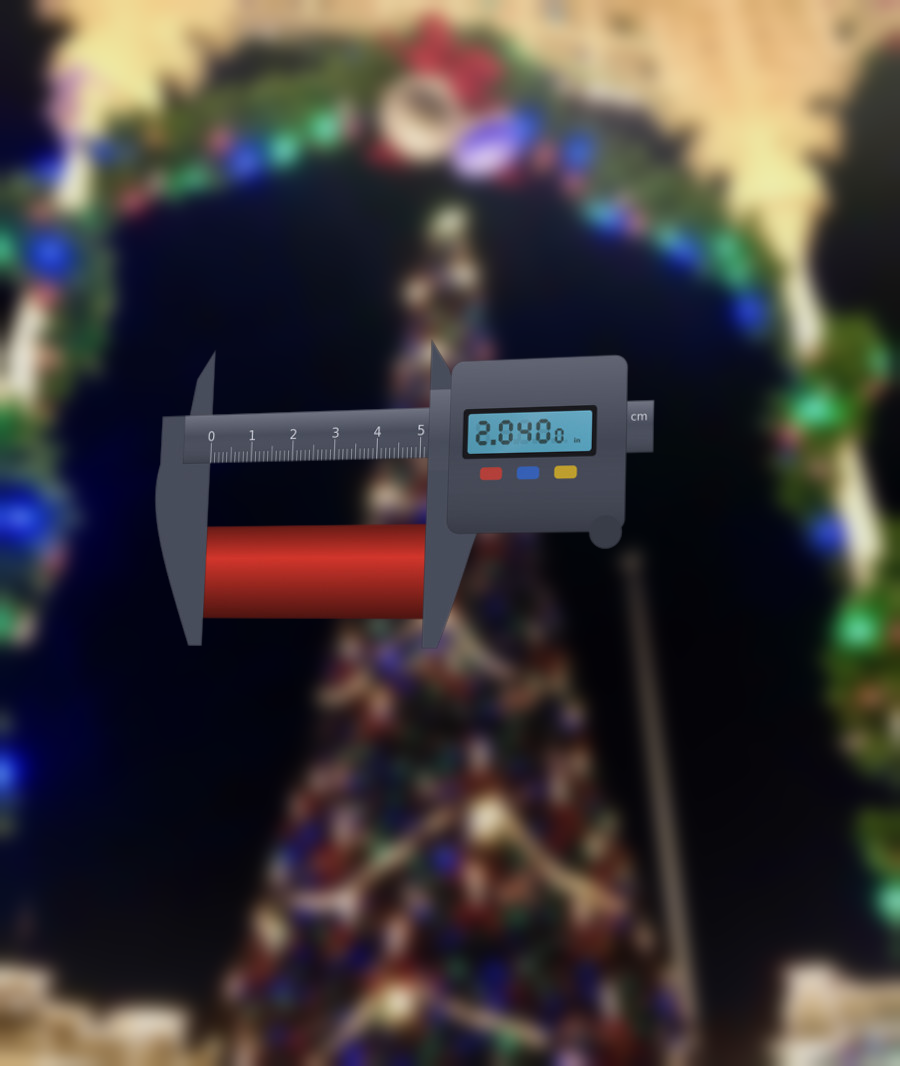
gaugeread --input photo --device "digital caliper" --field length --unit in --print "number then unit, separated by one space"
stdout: 2.0400 in
